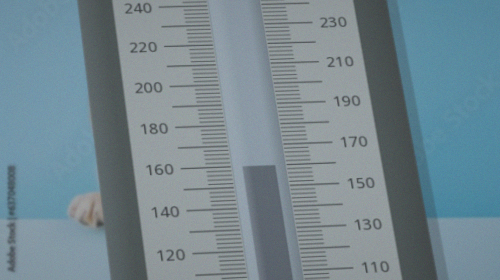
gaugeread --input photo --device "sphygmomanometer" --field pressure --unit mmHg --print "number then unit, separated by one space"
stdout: 160 mmHg
